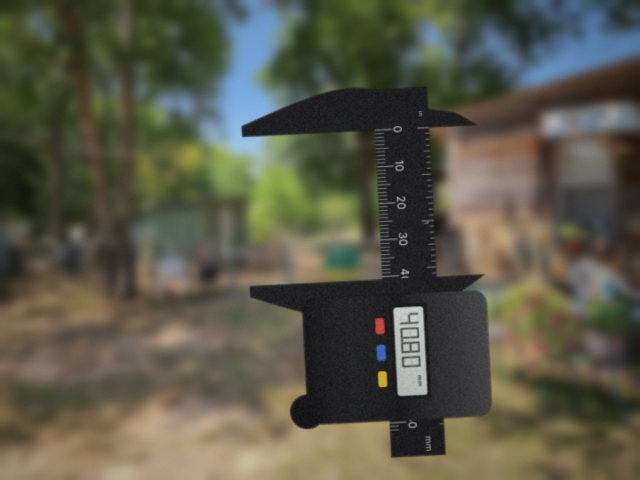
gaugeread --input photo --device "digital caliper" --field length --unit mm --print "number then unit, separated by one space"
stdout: 40.80 mm
